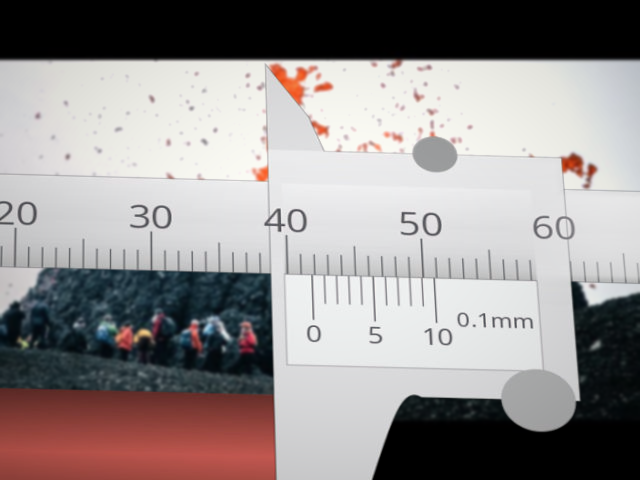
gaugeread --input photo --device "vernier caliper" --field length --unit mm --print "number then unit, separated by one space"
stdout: 41.8 mm
